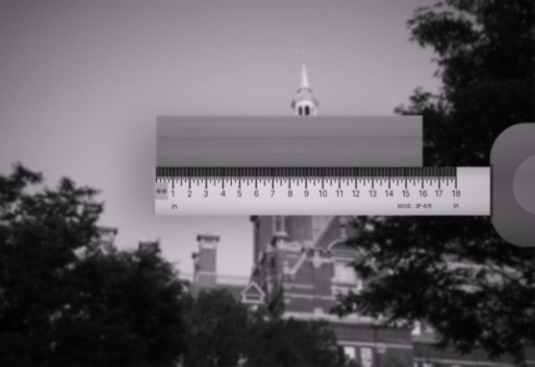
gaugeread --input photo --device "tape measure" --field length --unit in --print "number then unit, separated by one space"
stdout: 16 in
